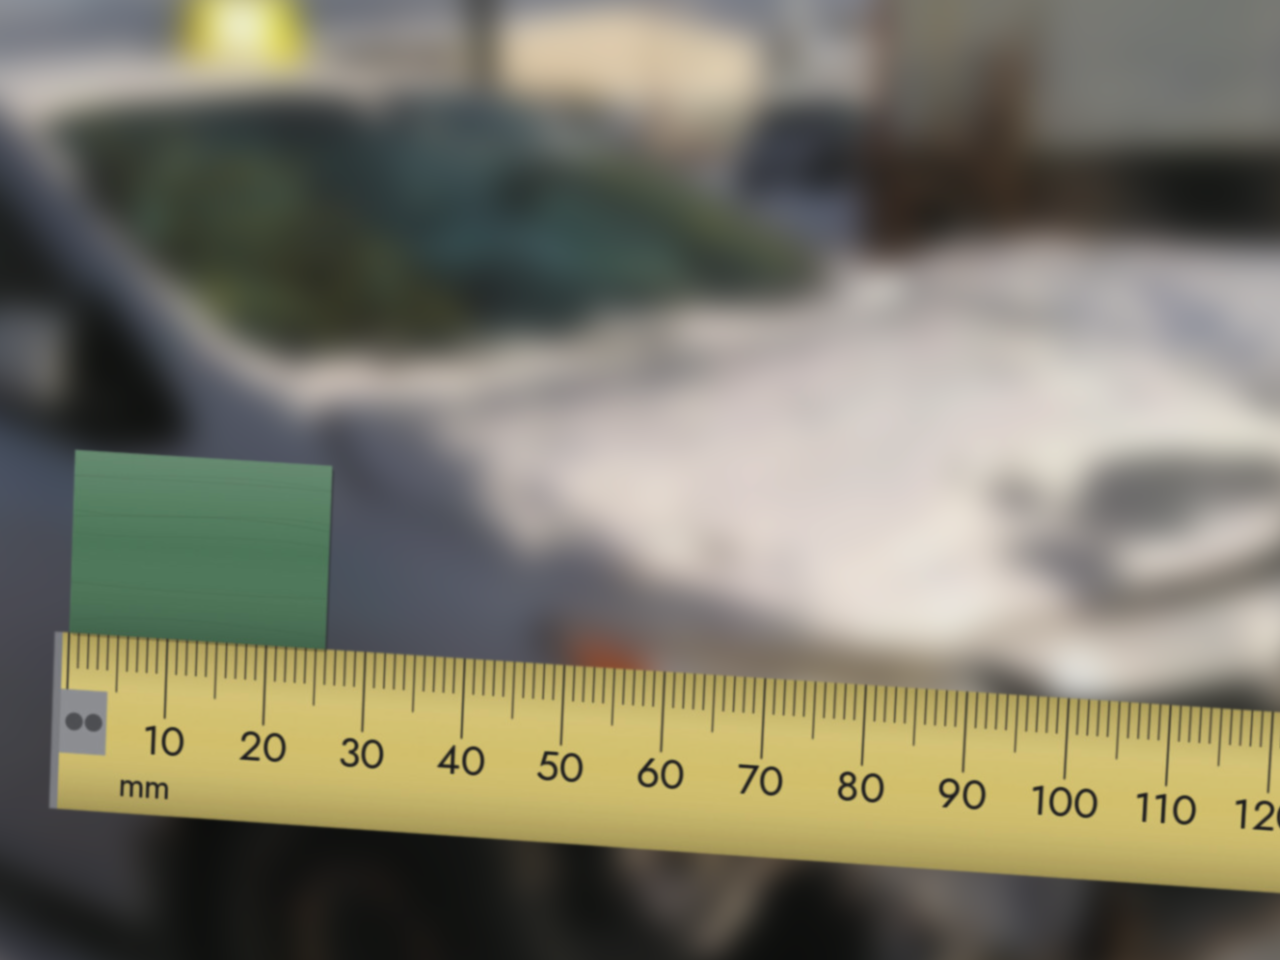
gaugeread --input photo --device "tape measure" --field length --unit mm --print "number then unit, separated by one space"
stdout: 26 mm
